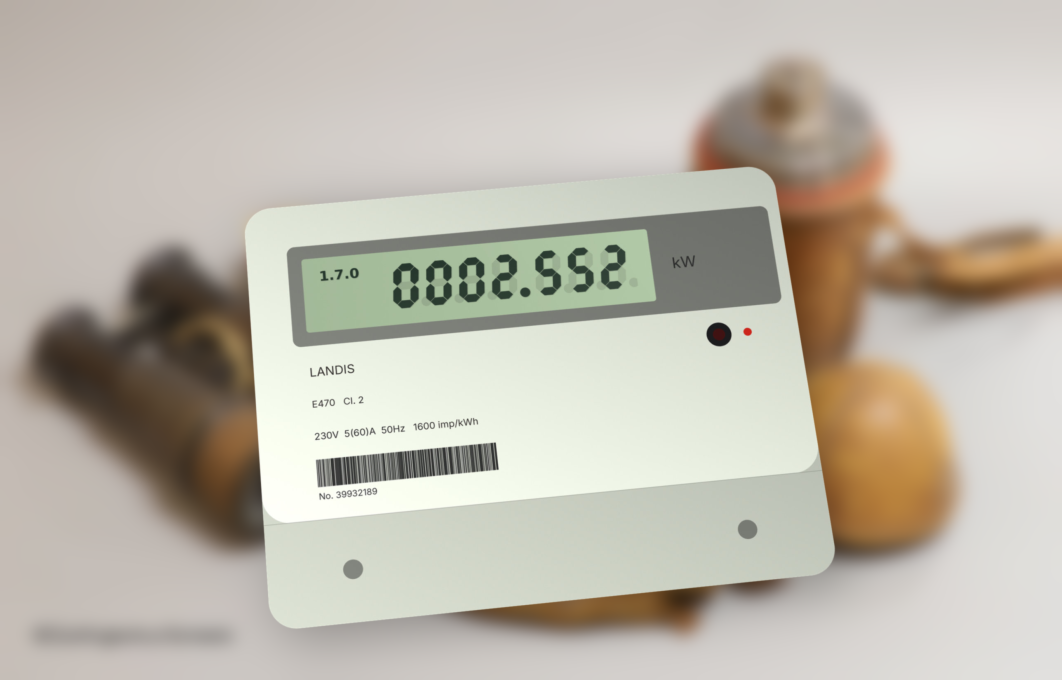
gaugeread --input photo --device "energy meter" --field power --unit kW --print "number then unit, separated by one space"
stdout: 2.552 kW
